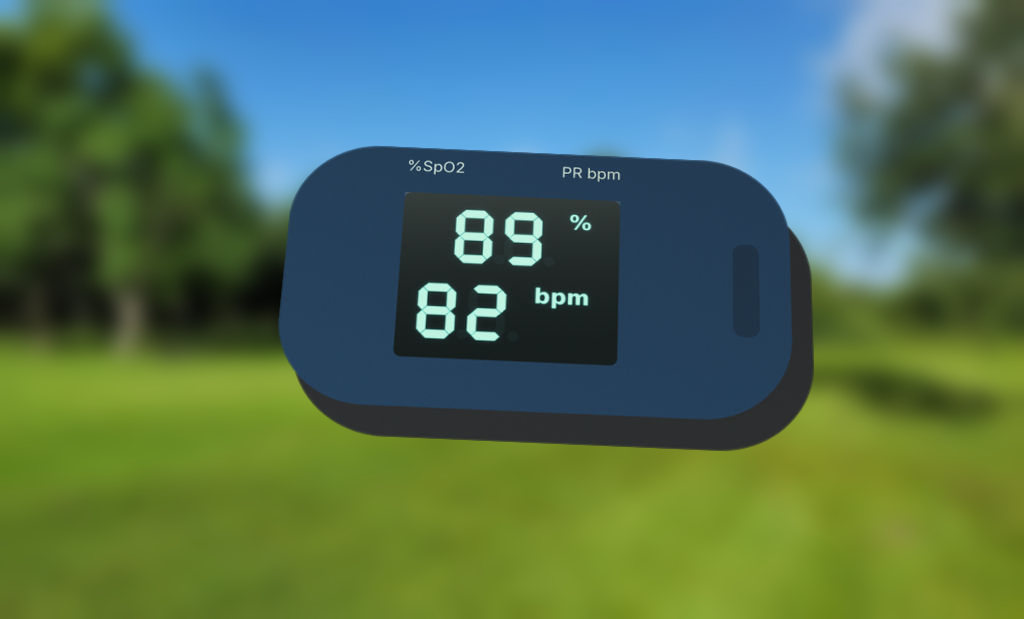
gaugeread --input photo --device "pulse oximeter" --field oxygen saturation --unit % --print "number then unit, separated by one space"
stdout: 89 %
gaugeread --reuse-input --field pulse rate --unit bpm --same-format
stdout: 82 bpm
